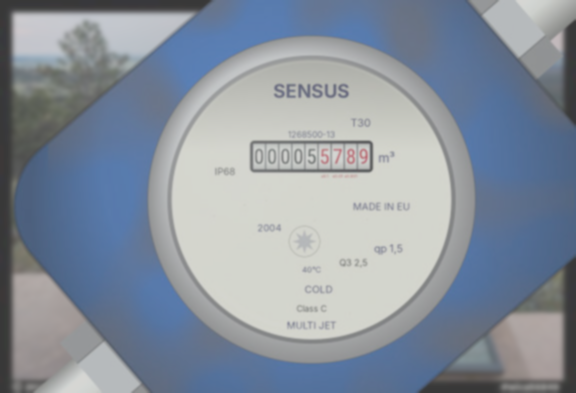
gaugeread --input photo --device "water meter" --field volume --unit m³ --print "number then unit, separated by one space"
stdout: 5.5789 m³
